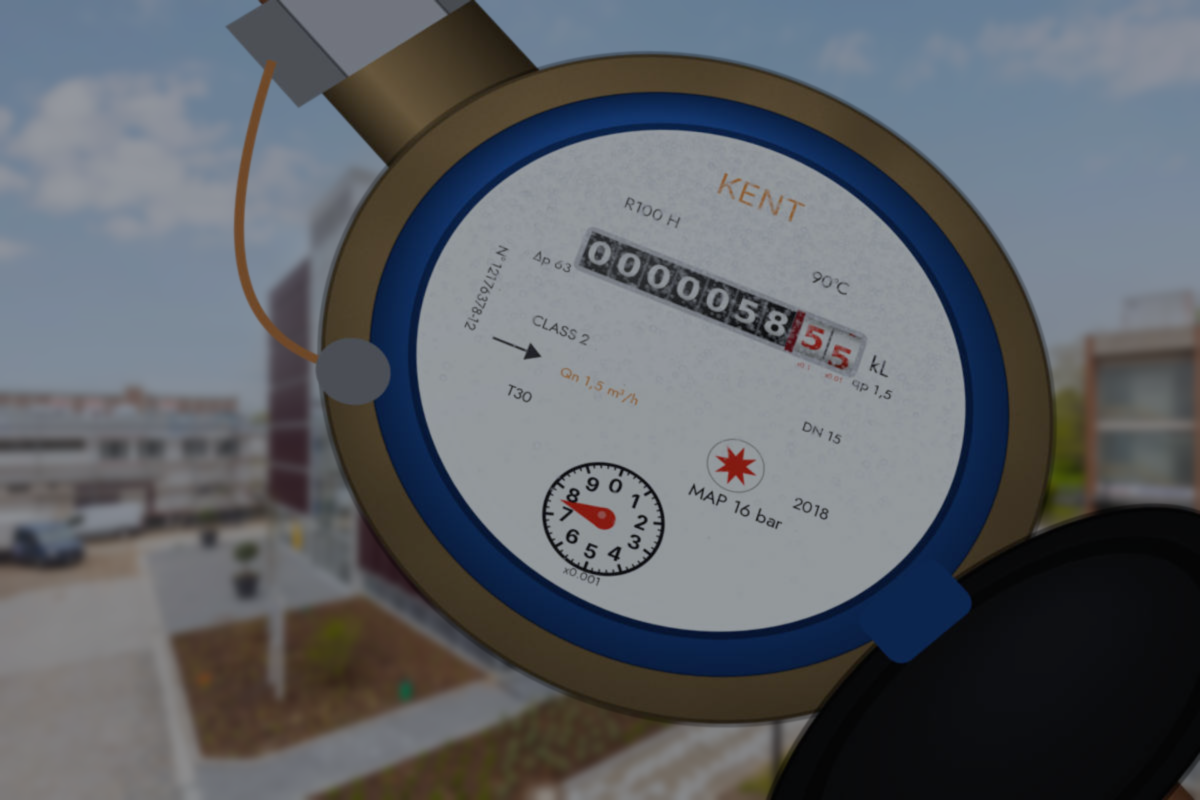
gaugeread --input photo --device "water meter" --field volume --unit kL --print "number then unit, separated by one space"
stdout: 58.547 kL
